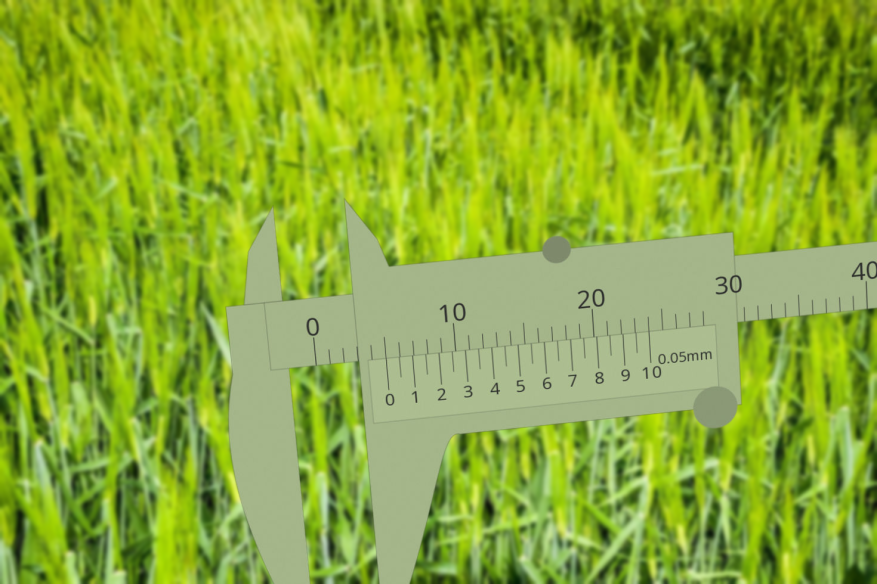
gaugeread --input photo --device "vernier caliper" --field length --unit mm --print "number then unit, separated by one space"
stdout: 5.0 mm
